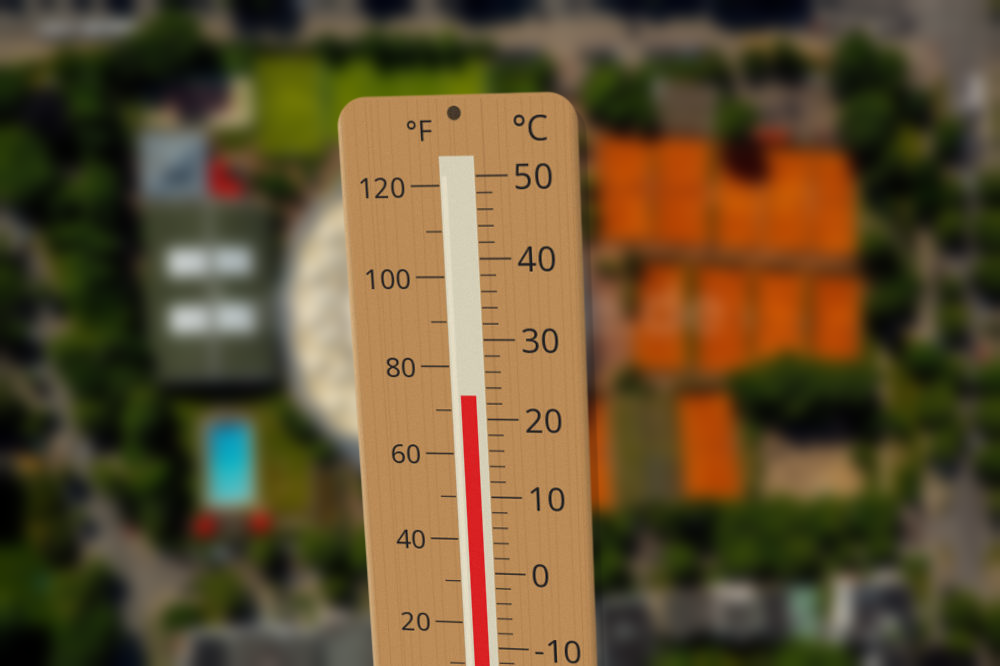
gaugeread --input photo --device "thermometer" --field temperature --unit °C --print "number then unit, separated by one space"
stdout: 23 °C
